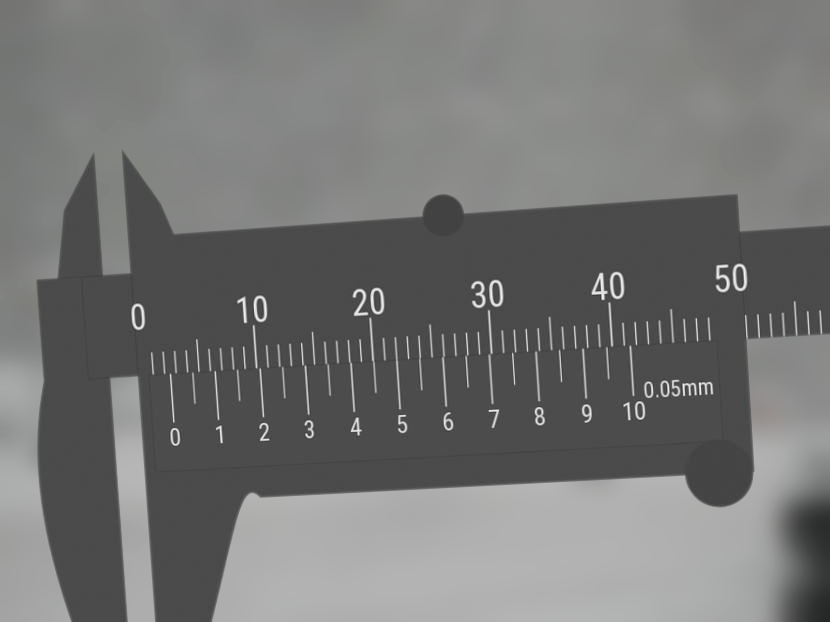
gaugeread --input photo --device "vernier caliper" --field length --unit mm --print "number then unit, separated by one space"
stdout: 2.5 mm
